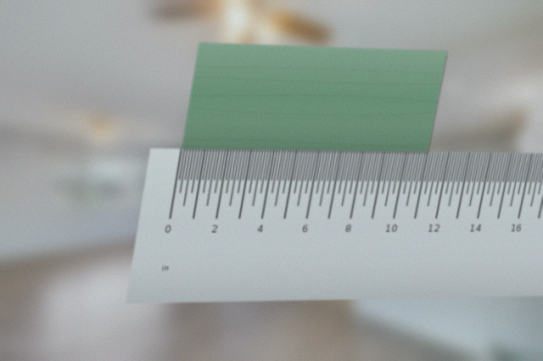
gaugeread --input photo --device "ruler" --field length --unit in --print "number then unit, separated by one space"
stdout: 11 in
